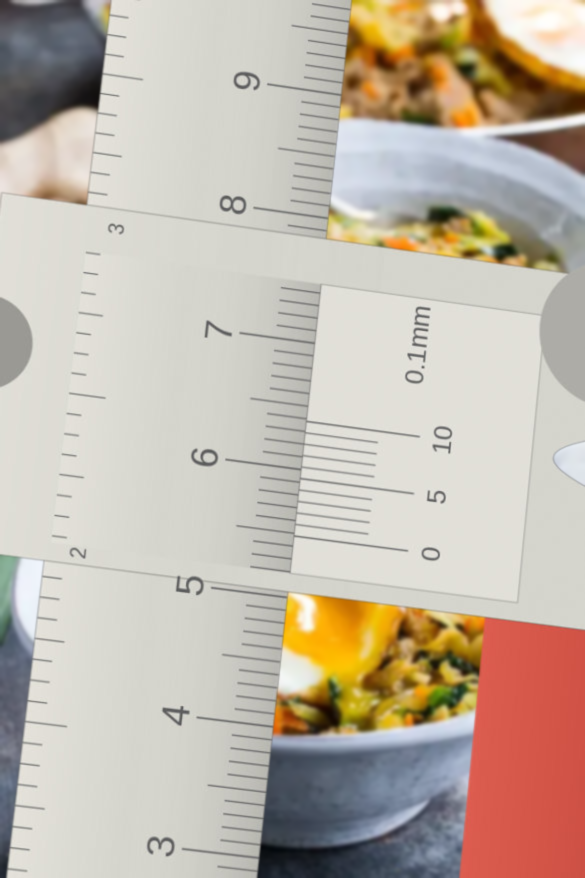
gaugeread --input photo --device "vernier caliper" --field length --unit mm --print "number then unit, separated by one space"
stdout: 54.8 mm
